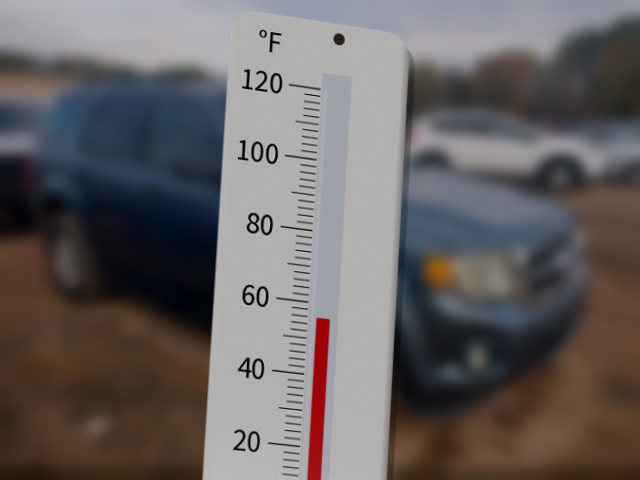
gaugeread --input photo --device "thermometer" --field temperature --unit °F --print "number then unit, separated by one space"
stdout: 56 °F
